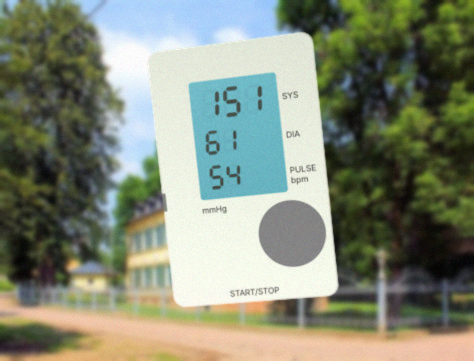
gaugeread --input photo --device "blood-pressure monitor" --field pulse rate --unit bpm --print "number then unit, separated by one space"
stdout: 54 bpm
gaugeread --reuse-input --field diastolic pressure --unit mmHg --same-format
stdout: 61 mmHg
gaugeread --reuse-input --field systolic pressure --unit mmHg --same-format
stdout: 151 mmHg
